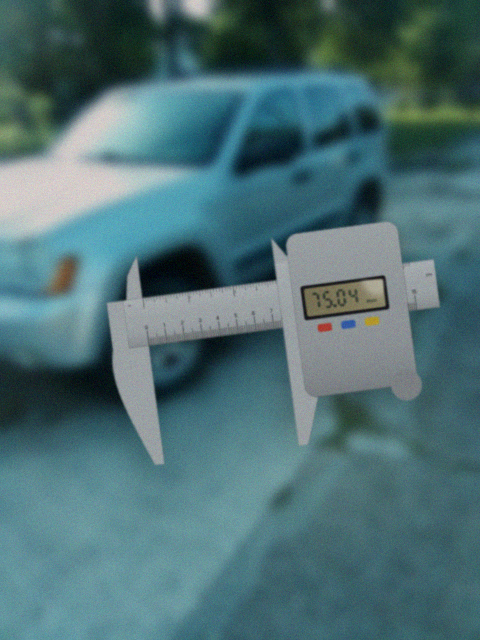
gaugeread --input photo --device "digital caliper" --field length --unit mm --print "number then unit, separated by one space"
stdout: 75.04 mm
